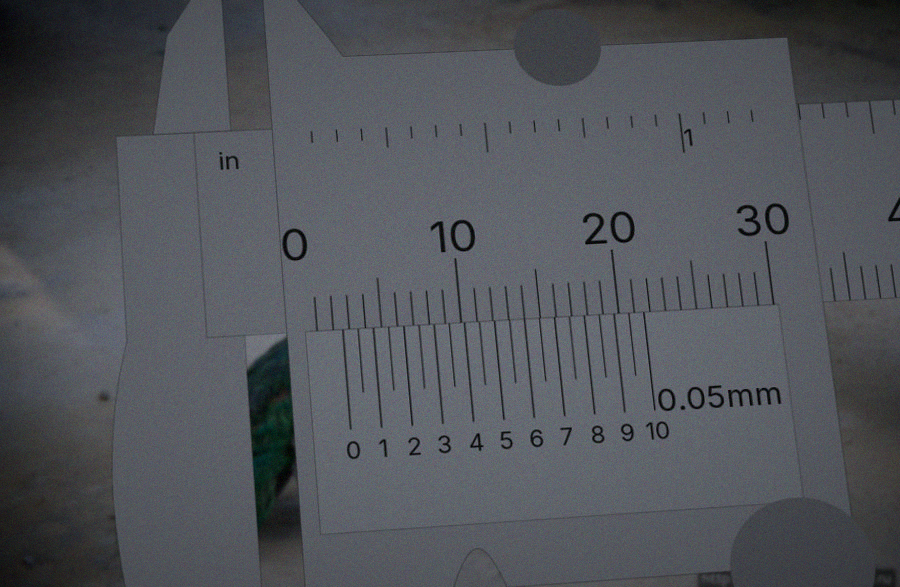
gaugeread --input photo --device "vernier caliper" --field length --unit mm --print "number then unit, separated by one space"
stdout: 2.6 mm
